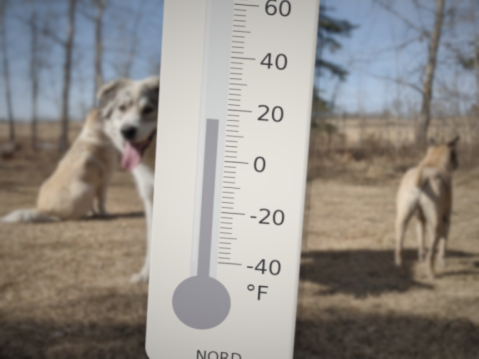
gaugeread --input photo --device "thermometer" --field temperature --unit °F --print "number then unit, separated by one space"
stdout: 16 °F
